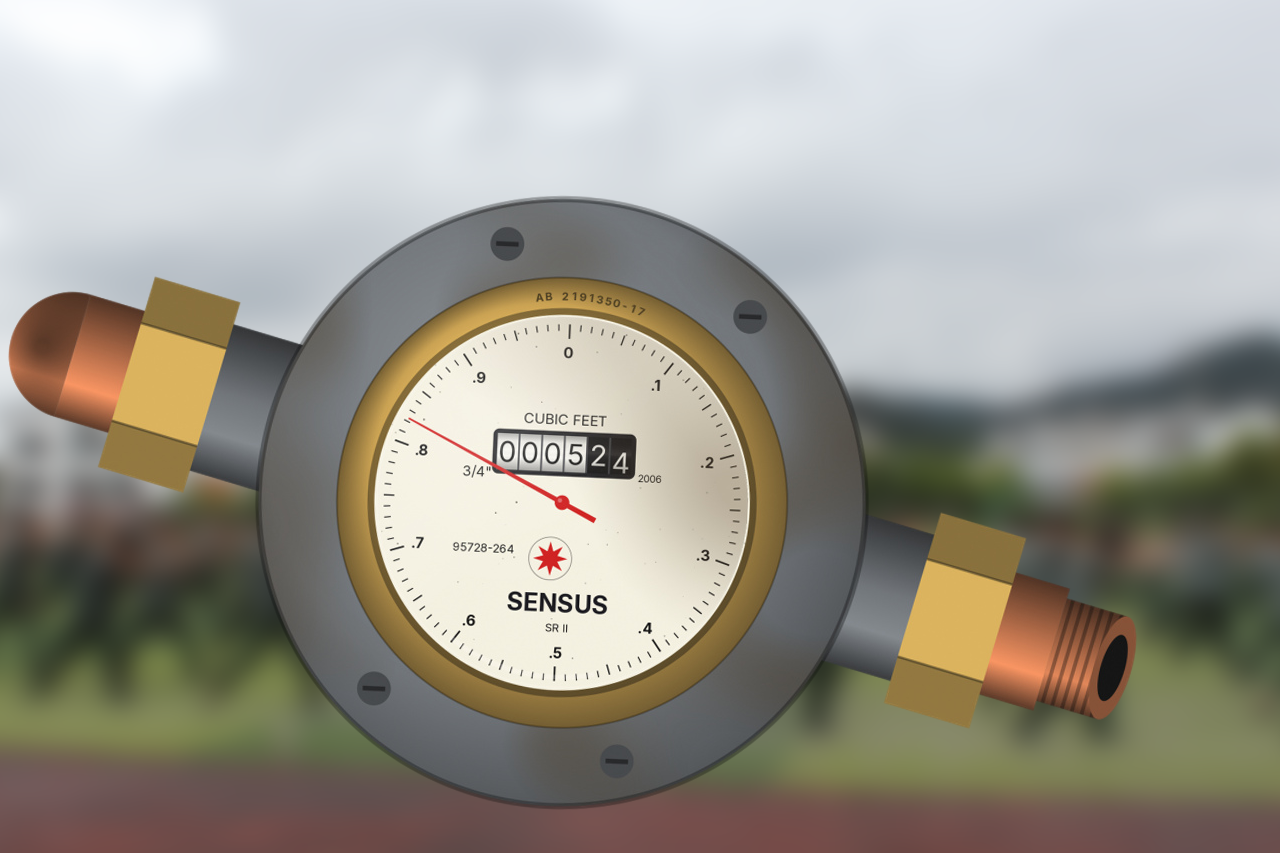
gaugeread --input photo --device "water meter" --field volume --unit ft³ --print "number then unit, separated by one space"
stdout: 523.82 ft³
